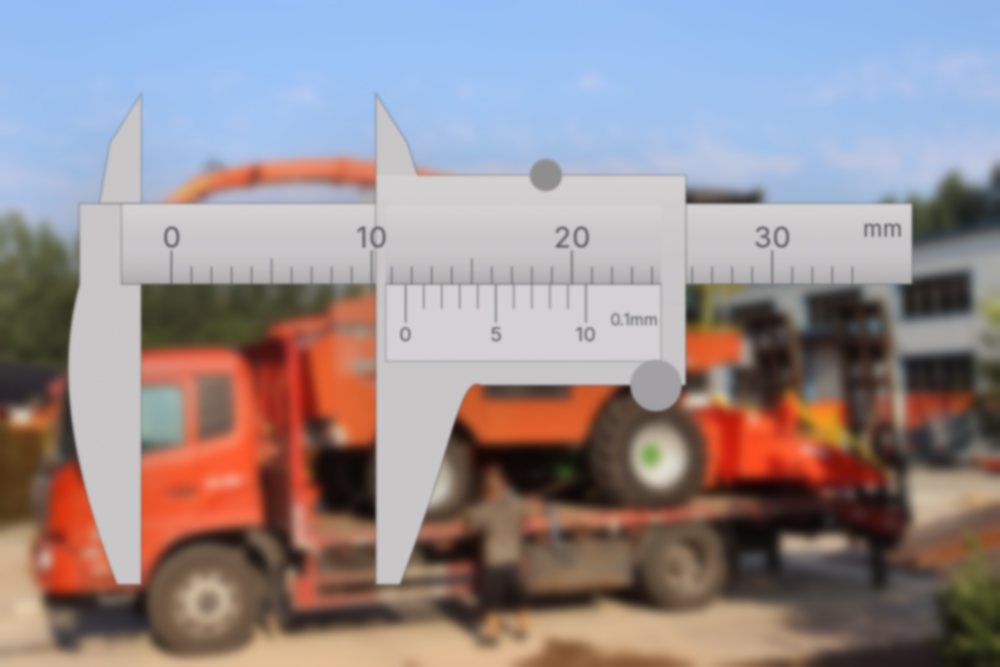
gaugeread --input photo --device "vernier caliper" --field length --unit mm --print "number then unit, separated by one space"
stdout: 11.7 mm
